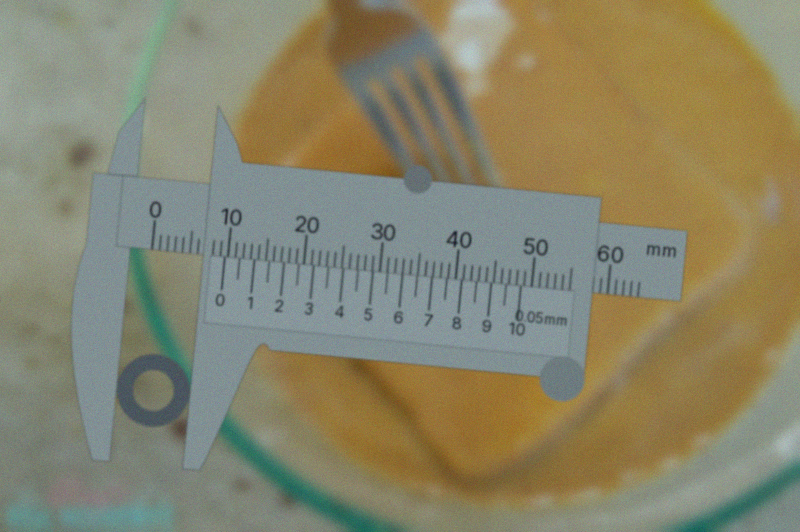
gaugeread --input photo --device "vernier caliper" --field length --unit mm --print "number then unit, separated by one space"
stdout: 9.6 mm
